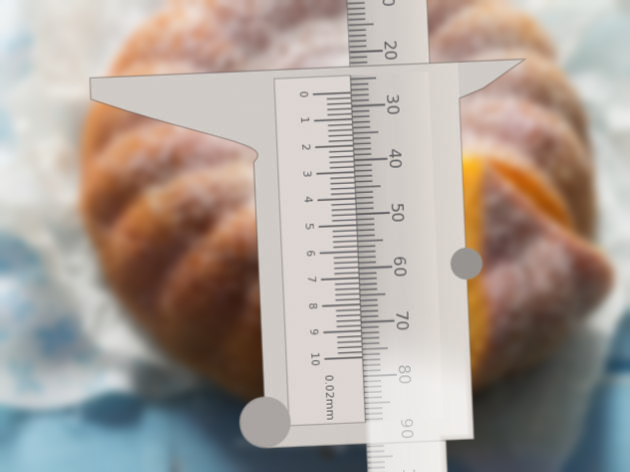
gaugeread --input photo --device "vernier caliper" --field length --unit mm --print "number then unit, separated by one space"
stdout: 27.5 mm
